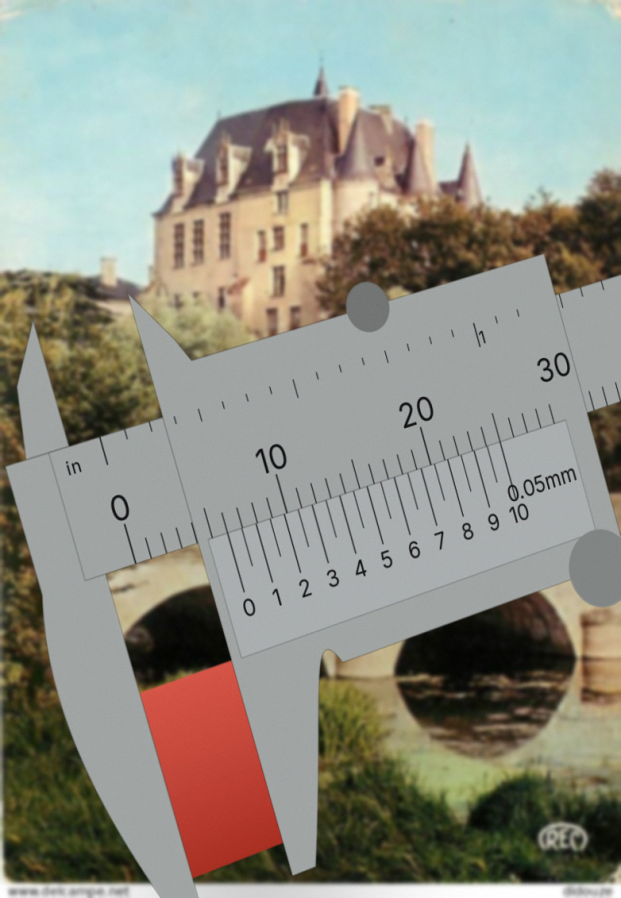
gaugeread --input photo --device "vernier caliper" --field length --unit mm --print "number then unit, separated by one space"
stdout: 6.0 mm
